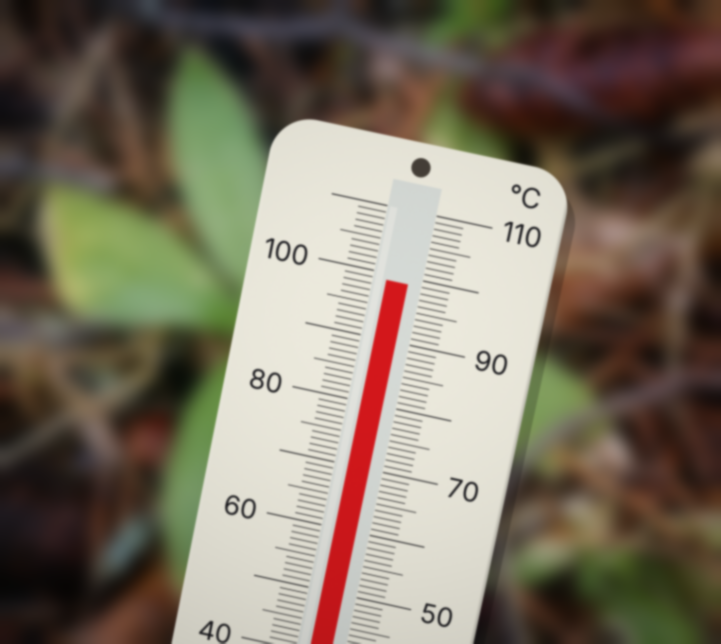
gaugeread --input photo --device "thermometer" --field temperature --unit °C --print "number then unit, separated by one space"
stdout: 99 °C
